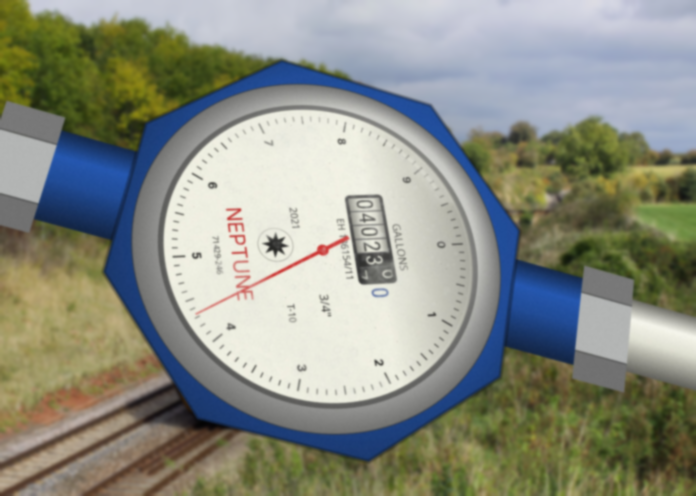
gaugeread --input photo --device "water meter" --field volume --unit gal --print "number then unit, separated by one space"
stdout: 402364.3 gal
